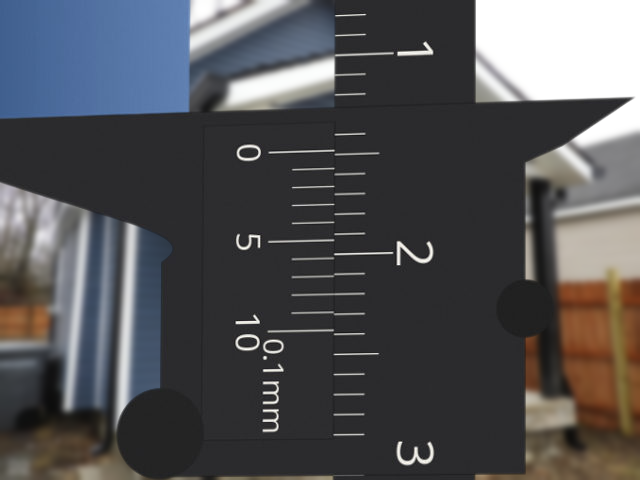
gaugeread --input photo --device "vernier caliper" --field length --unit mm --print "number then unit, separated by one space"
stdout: 14.8 mm
